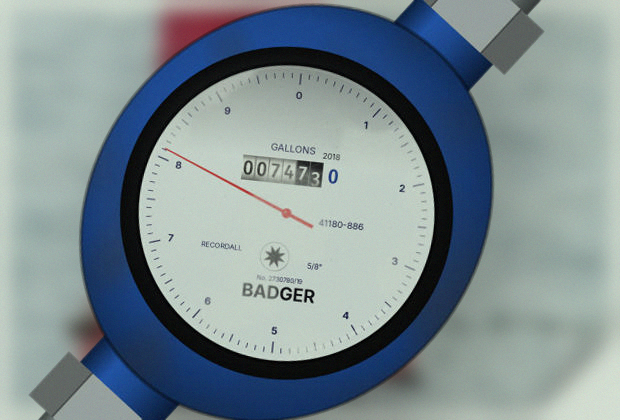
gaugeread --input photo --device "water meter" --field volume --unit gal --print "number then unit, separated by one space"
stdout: 74728.1 gal
